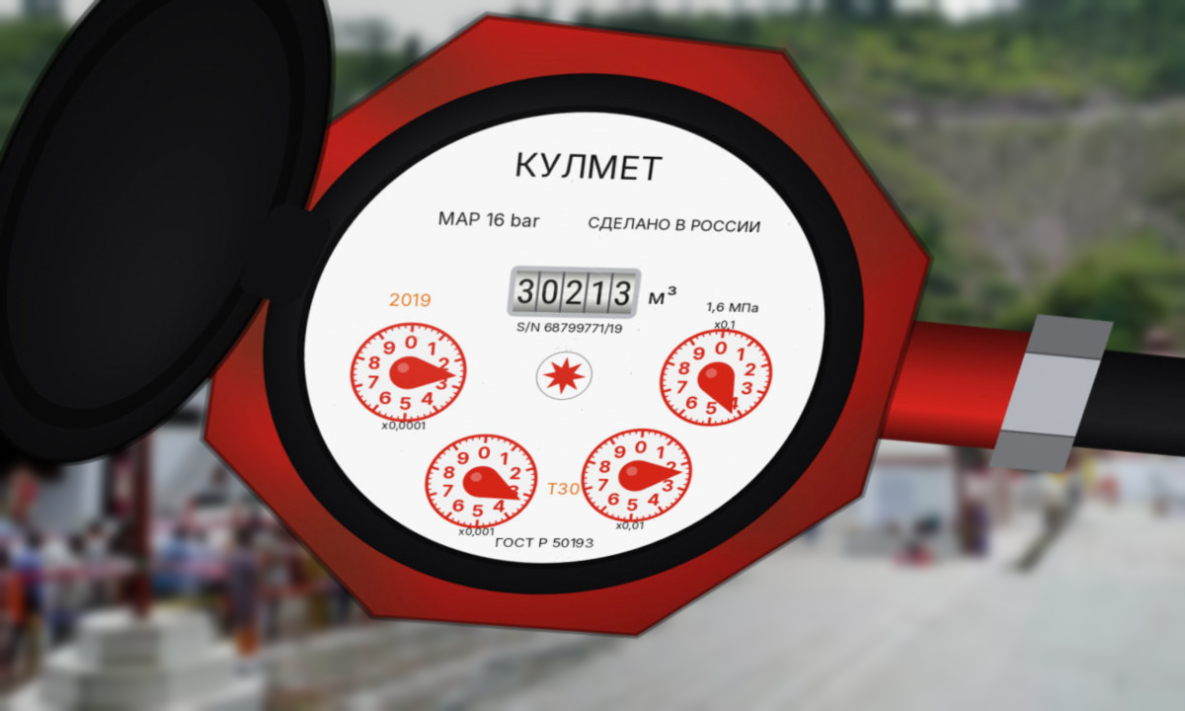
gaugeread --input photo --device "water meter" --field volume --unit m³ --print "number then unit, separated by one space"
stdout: 30213.4232 m³
